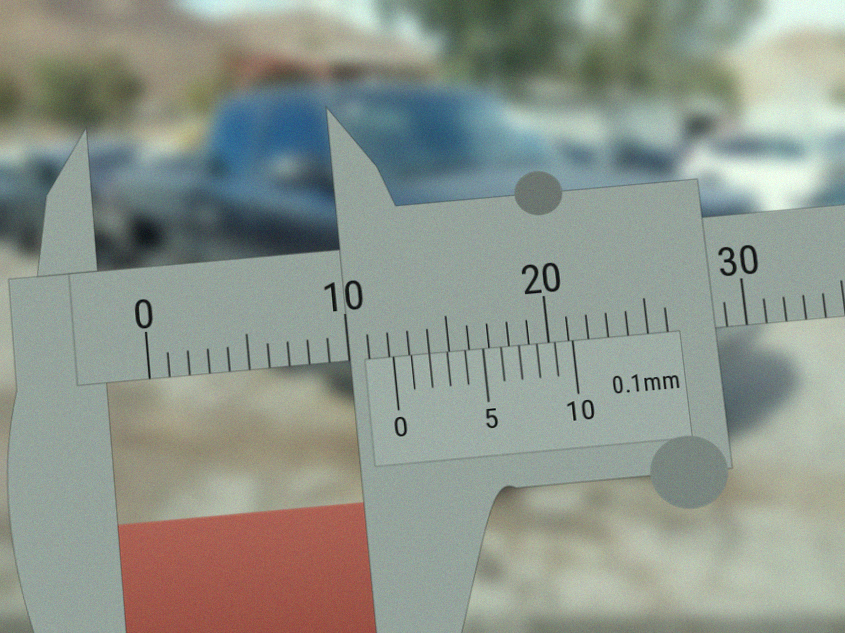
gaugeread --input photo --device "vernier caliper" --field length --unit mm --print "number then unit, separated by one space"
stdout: 12.2 mm
